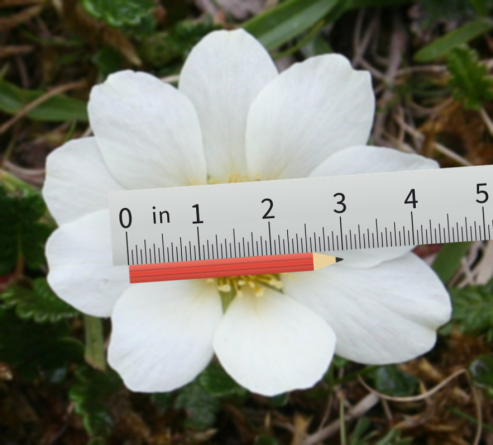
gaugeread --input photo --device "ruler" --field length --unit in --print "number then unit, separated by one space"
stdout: 3 in
